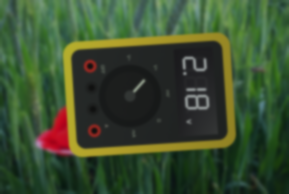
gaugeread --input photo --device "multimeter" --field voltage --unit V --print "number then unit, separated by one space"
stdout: 2.18 V
